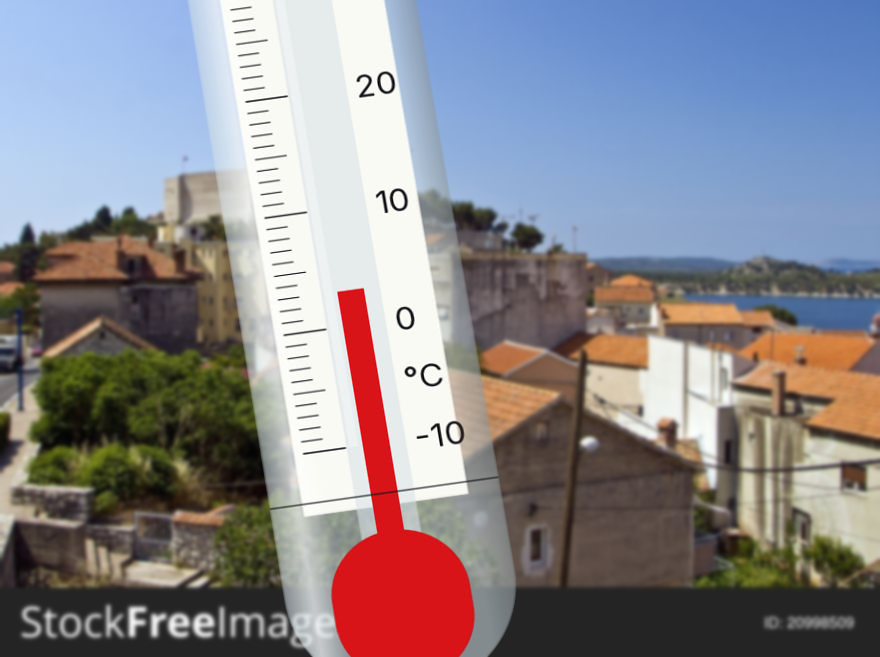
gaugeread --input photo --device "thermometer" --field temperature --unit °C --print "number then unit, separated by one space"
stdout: 3 °C
